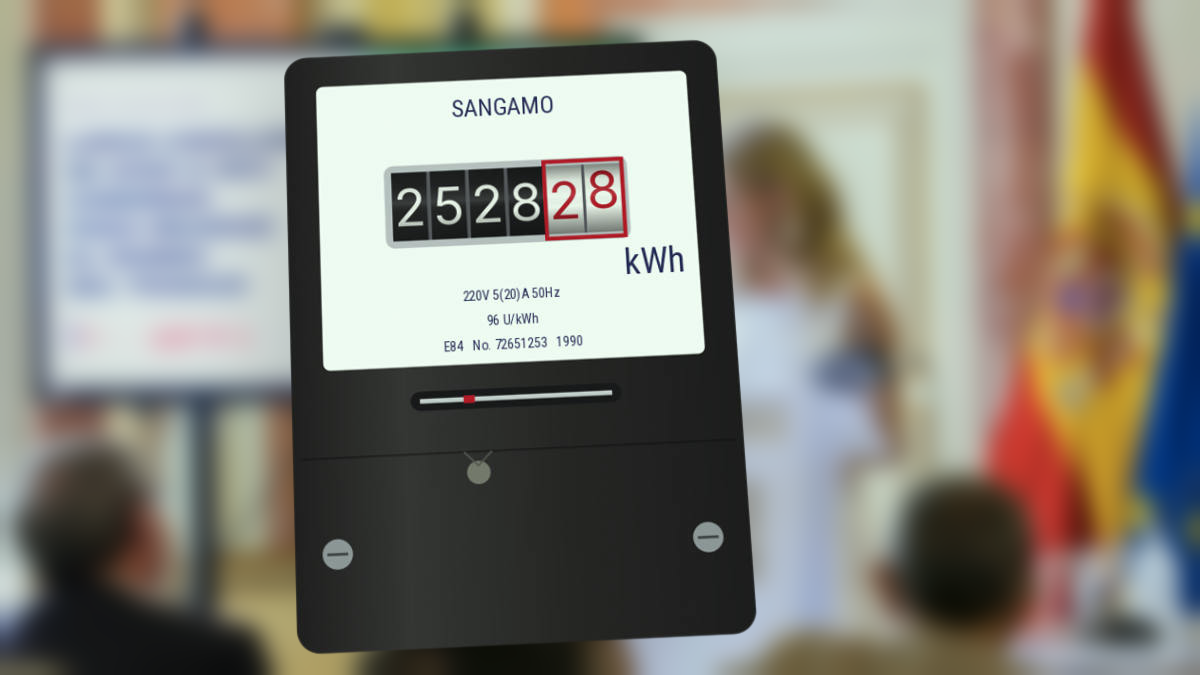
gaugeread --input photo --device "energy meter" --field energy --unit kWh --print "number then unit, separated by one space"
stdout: 2528.28 kWh
